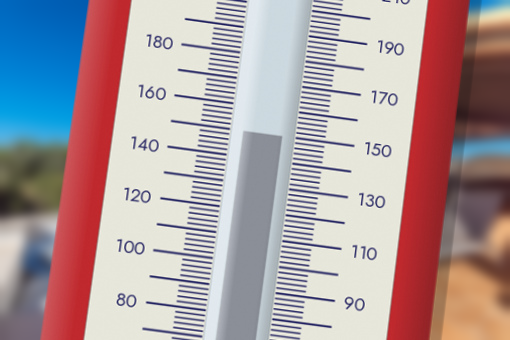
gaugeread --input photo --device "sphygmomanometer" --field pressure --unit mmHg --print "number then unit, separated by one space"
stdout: 150 mmHg
